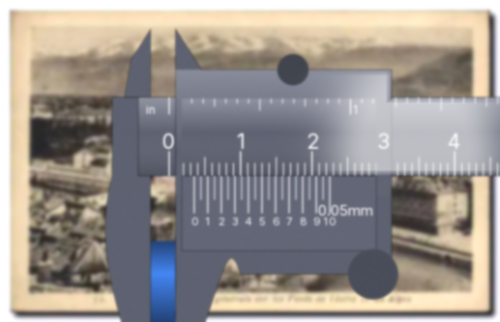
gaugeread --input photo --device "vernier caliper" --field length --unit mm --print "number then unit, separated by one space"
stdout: 3.5 mm
